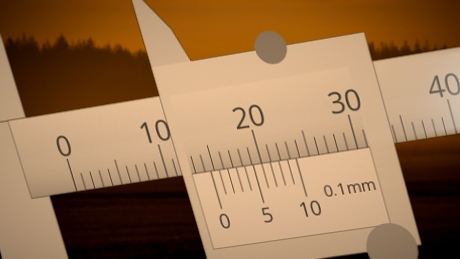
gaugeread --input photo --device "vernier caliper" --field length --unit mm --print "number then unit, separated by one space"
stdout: 14.6 mm
